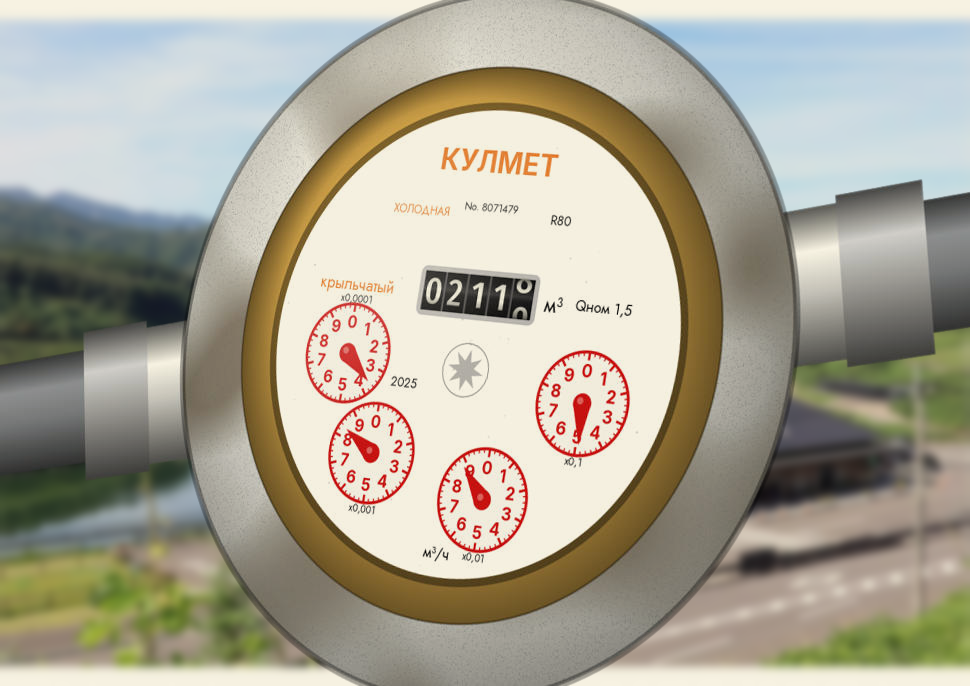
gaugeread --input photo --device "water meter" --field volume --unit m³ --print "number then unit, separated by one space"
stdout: 2118.4883 m³
